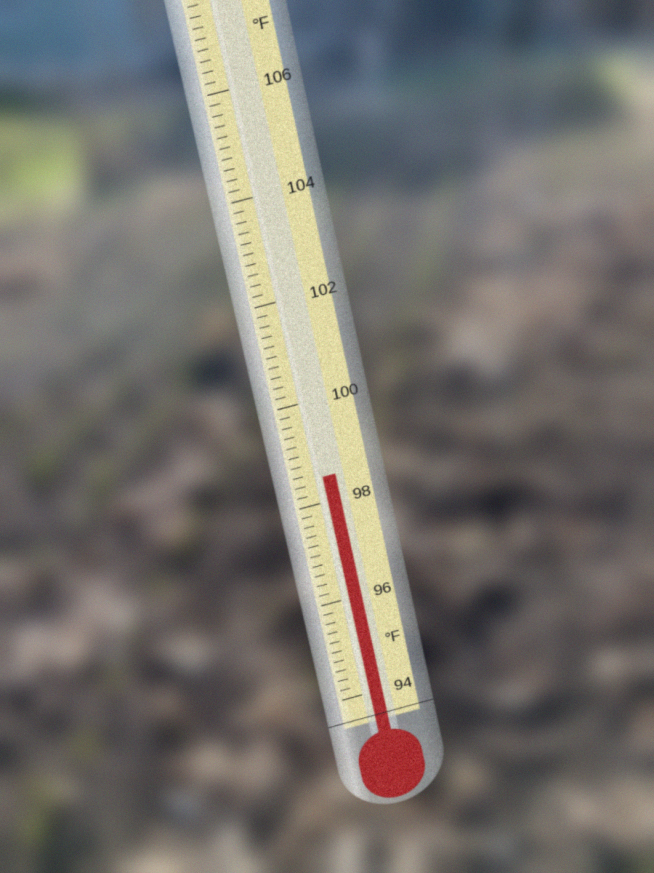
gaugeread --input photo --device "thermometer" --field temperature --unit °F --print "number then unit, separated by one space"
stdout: 98.5 °F
